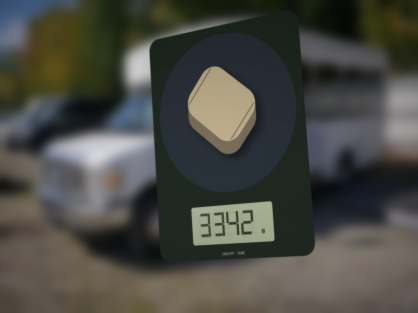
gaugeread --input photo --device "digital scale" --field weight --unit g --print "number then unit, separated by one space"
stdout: 3342 g
